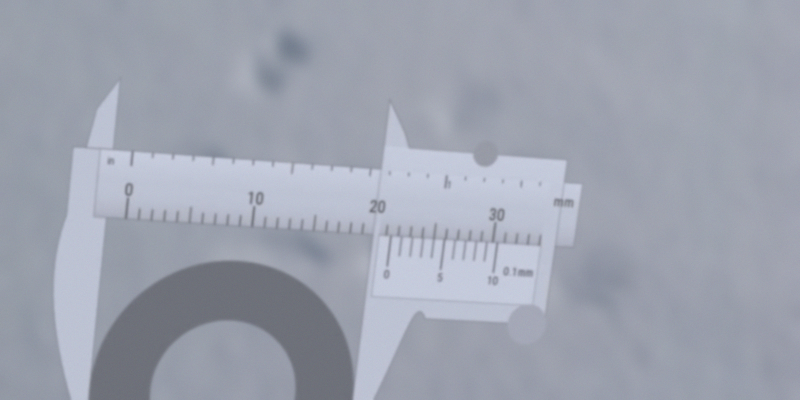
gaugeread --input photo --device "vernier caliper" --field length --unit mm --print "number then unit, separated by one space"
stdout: 21.4 mm
